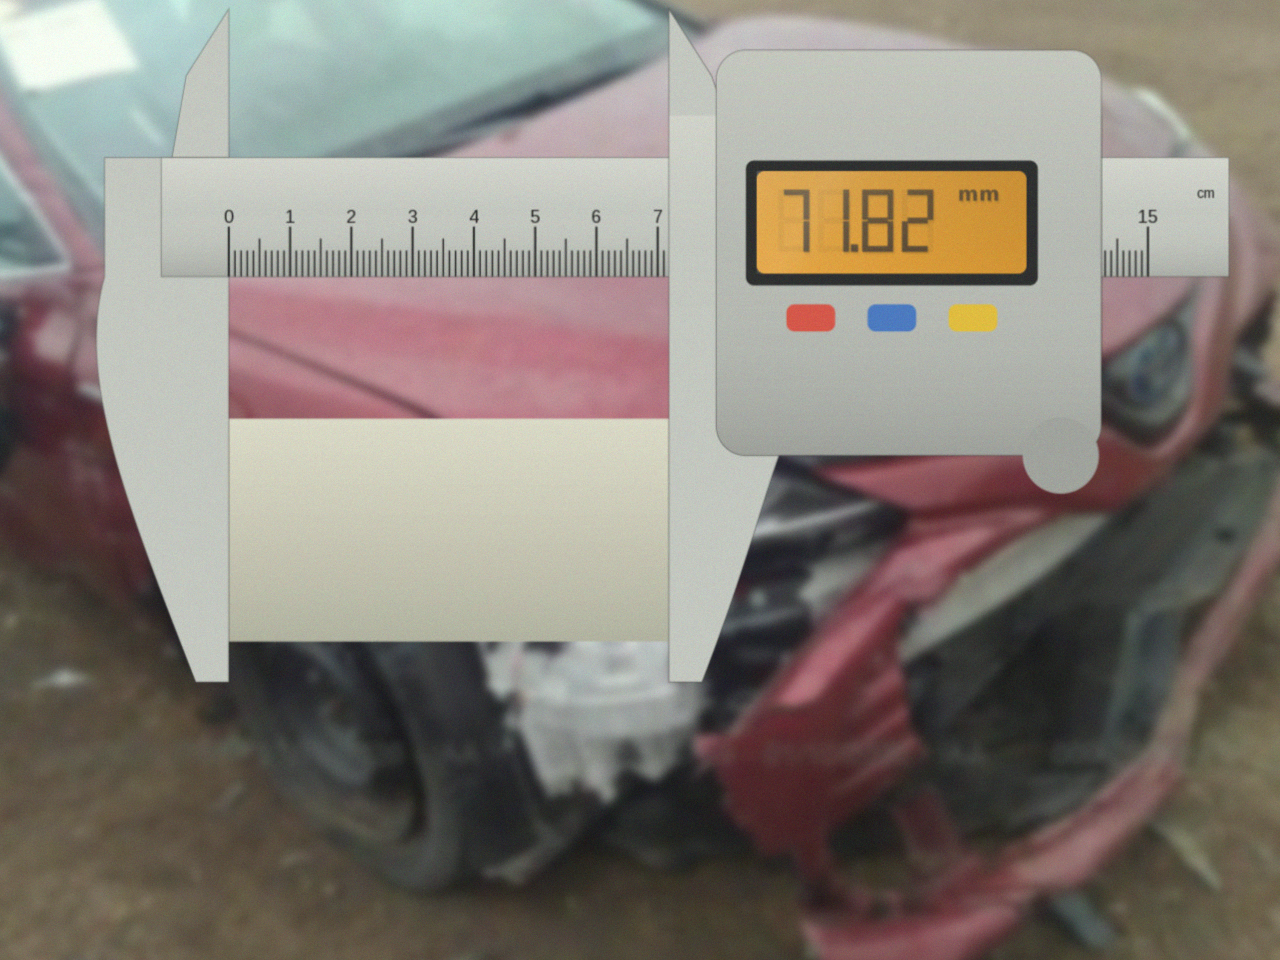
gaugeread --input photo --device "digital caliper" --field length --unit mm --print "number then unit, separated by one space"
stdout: 71.82 mm
